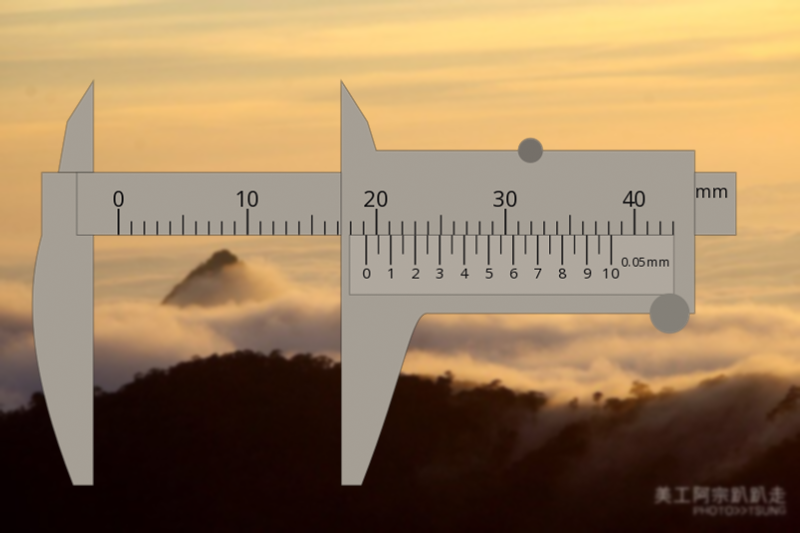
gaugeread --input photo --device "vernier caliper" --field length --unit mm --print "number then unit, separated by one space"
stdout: 19.2 mm
